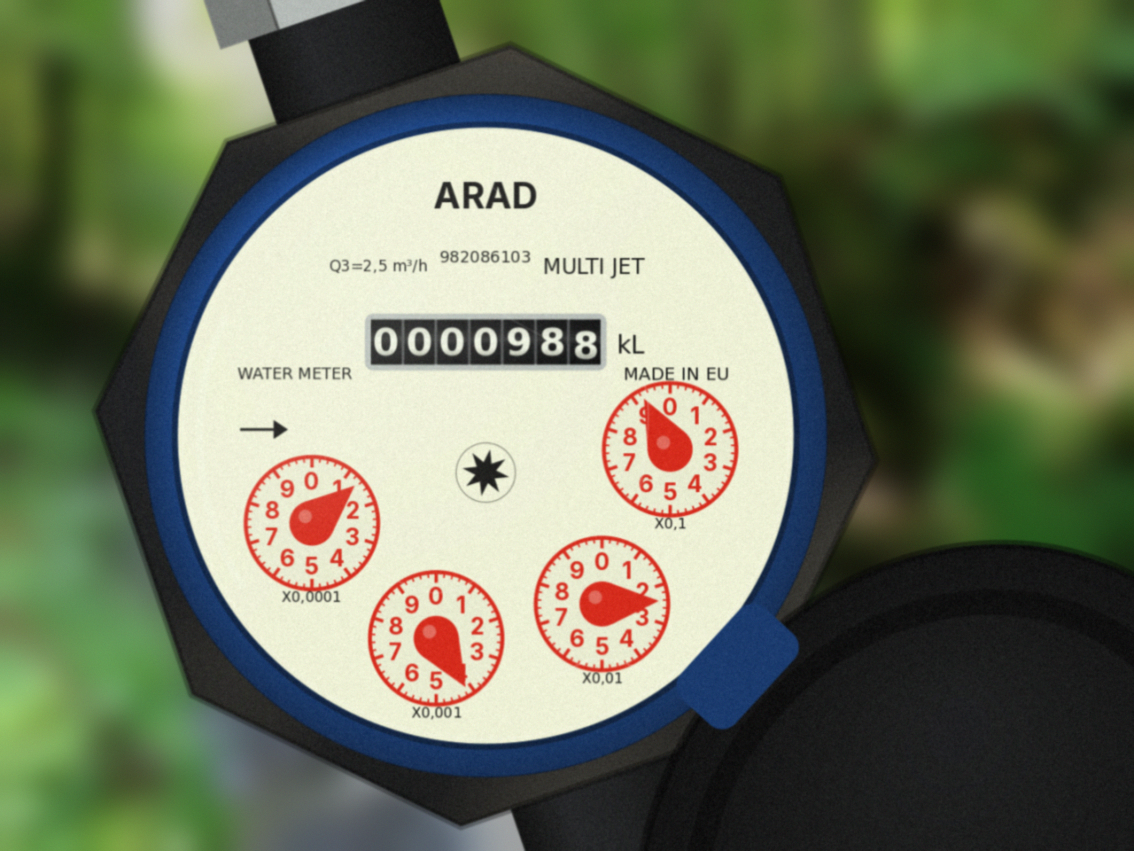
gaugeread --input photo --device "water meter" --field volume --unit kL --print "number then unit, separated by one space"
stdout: 987.9241 kL
